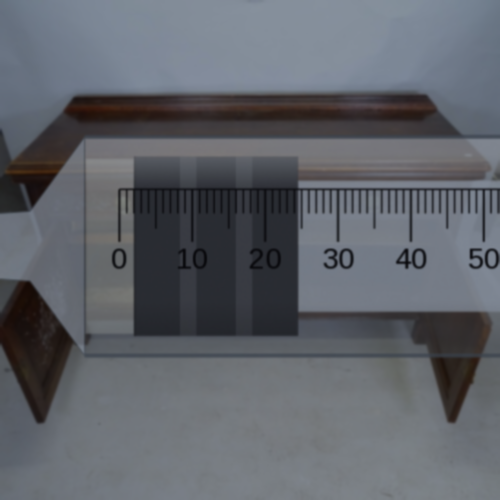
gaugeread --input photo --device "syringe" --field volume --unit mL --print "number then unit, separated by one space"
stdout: 2 mL
